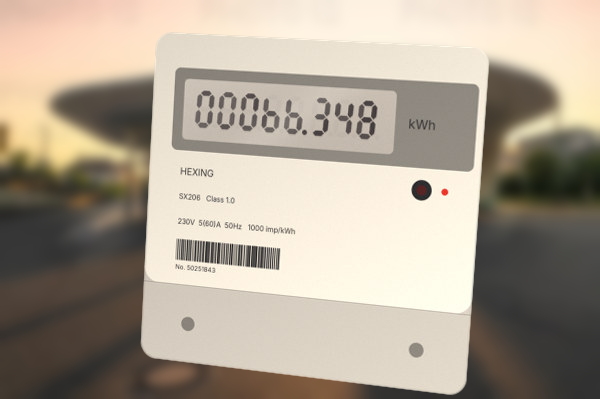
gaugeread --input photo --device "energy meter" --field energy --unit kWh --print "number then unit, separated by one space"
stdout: 66.348 kWh
